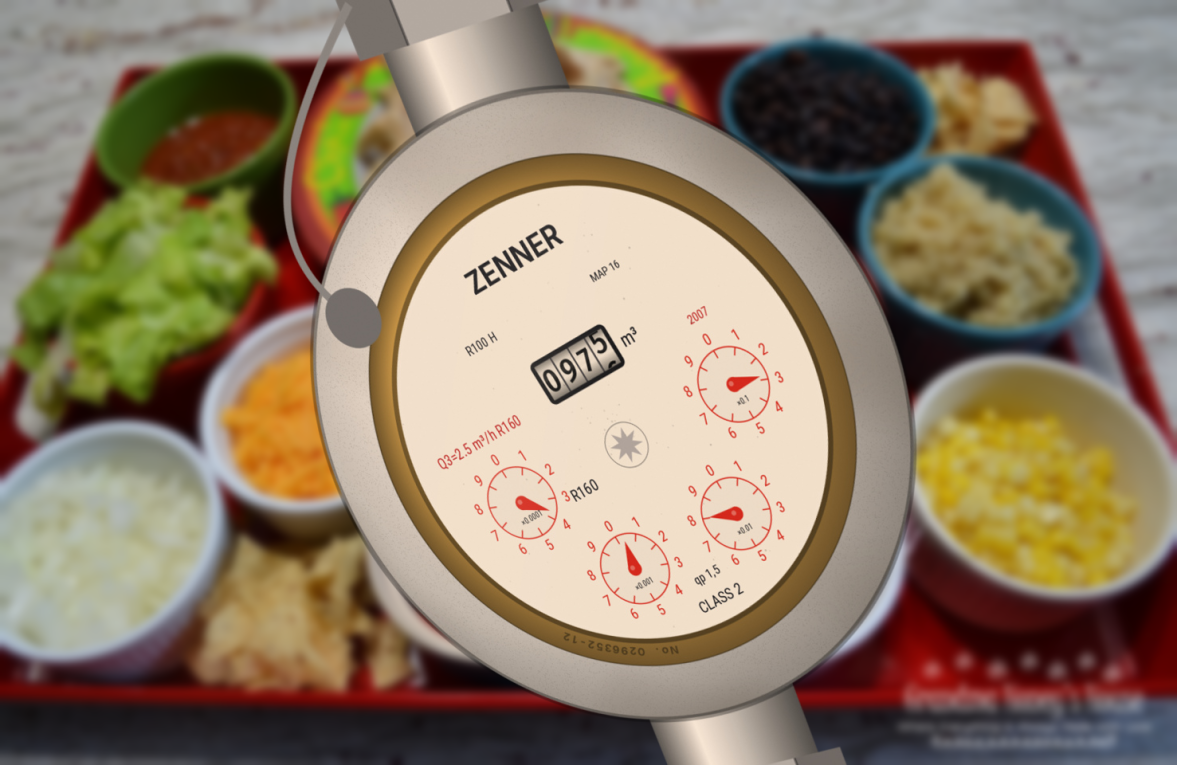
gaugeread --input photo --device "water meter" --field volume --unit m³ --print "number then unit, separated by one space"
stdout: 975.2803 m³
